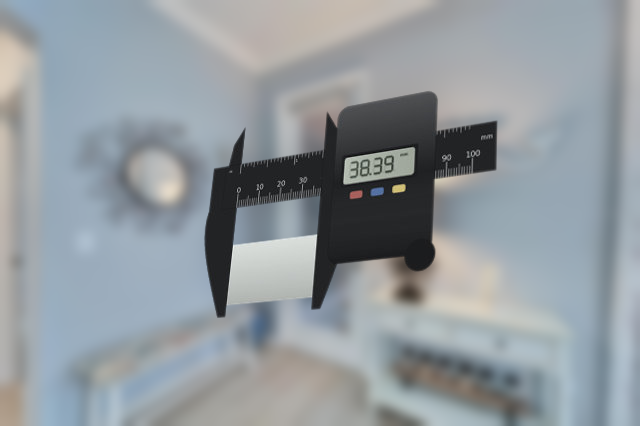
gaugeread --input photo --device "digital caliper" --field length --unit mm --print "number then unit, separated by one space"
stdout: 38.39 mm
